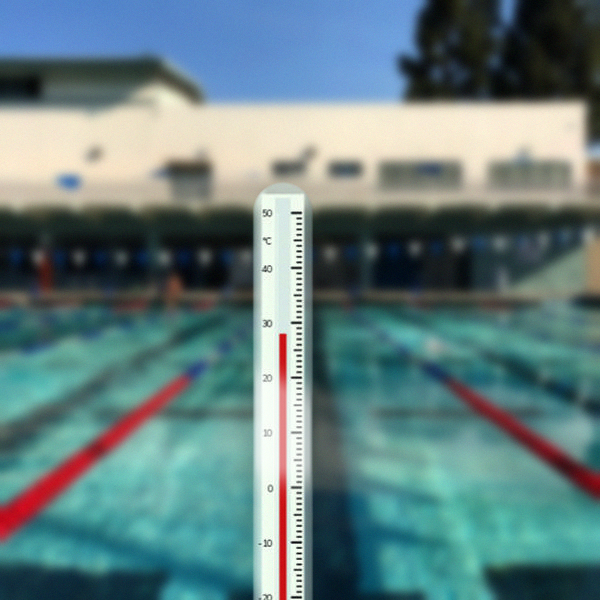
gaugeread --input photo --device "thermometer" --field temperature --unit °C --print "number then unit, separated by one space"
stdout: 28 °C
